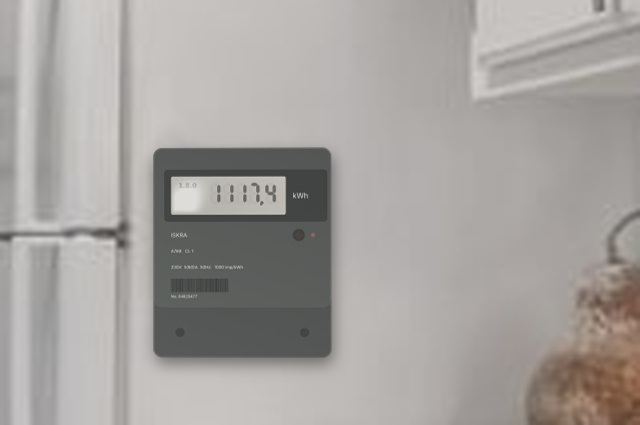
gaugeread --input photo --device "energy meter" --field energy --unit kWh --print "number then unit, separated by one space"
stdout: 1117.4 kWh
